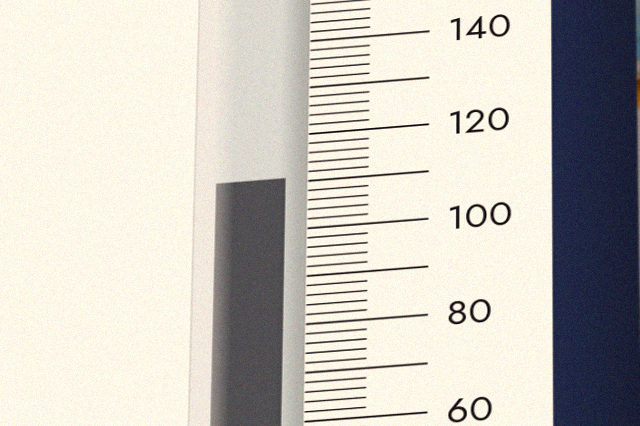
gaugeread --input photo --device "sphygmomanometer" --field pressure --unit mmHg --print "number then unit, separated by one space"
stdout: 111 mmHg
